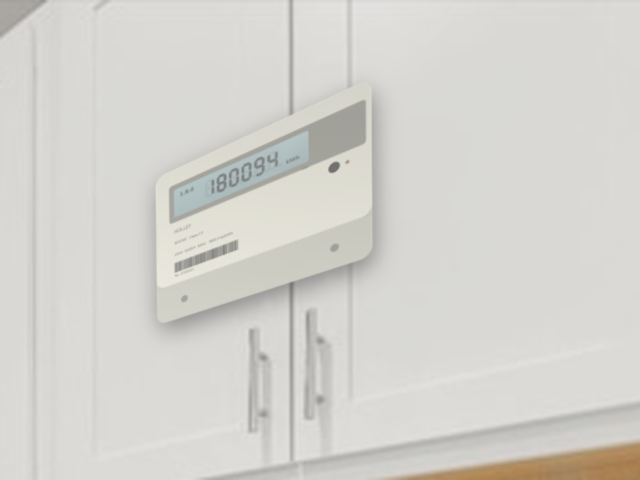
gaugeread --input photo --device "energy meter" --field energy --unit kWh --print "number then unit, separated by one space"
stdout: 180094 kWh
